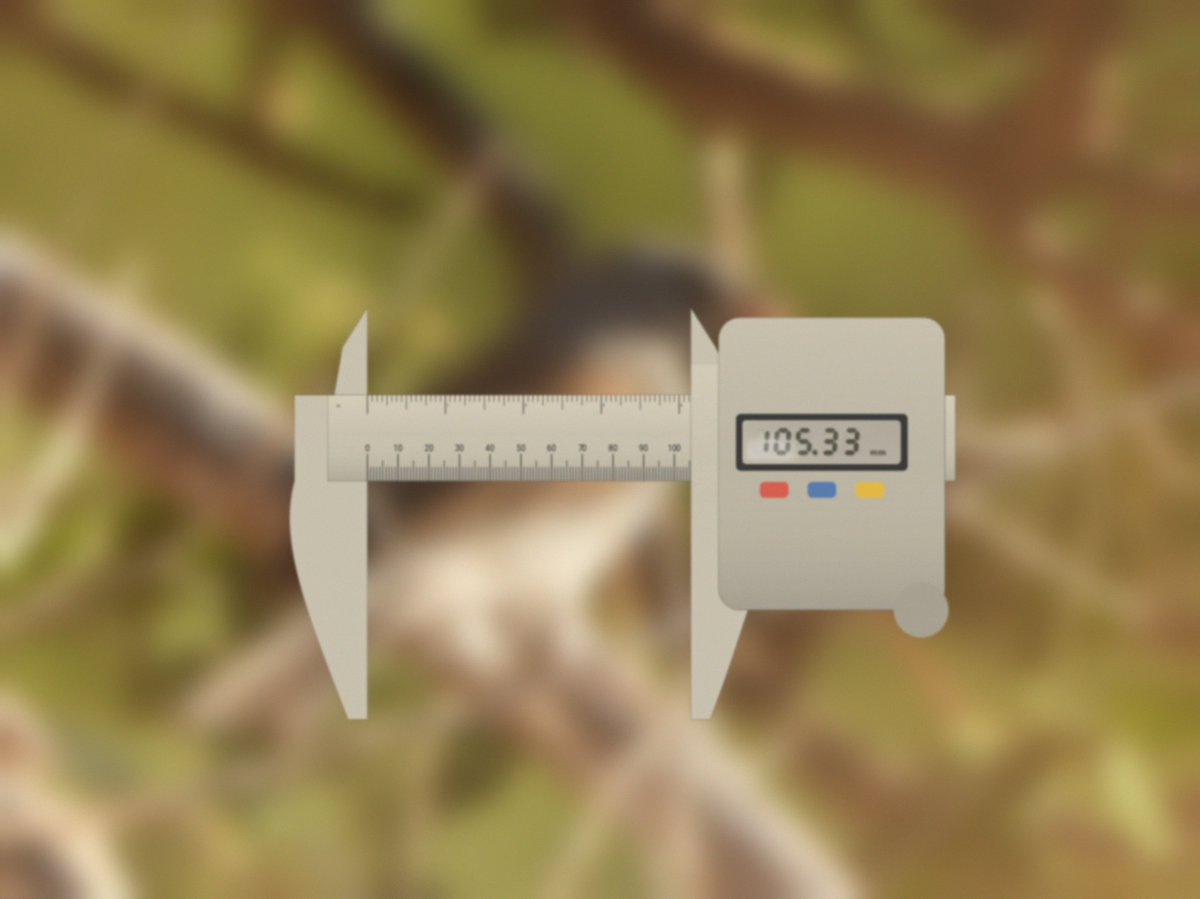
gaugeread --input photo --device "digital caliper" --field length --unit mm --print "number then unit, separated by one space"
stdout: 105.33 mm
